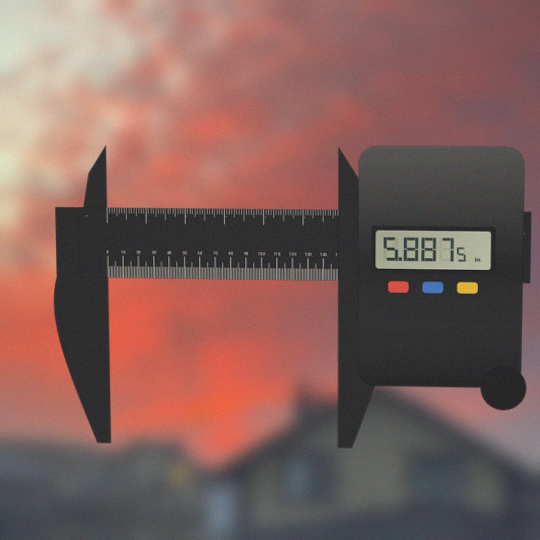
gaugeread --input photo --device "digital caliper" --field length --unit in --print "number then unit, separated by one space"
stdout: 5.8875 in
